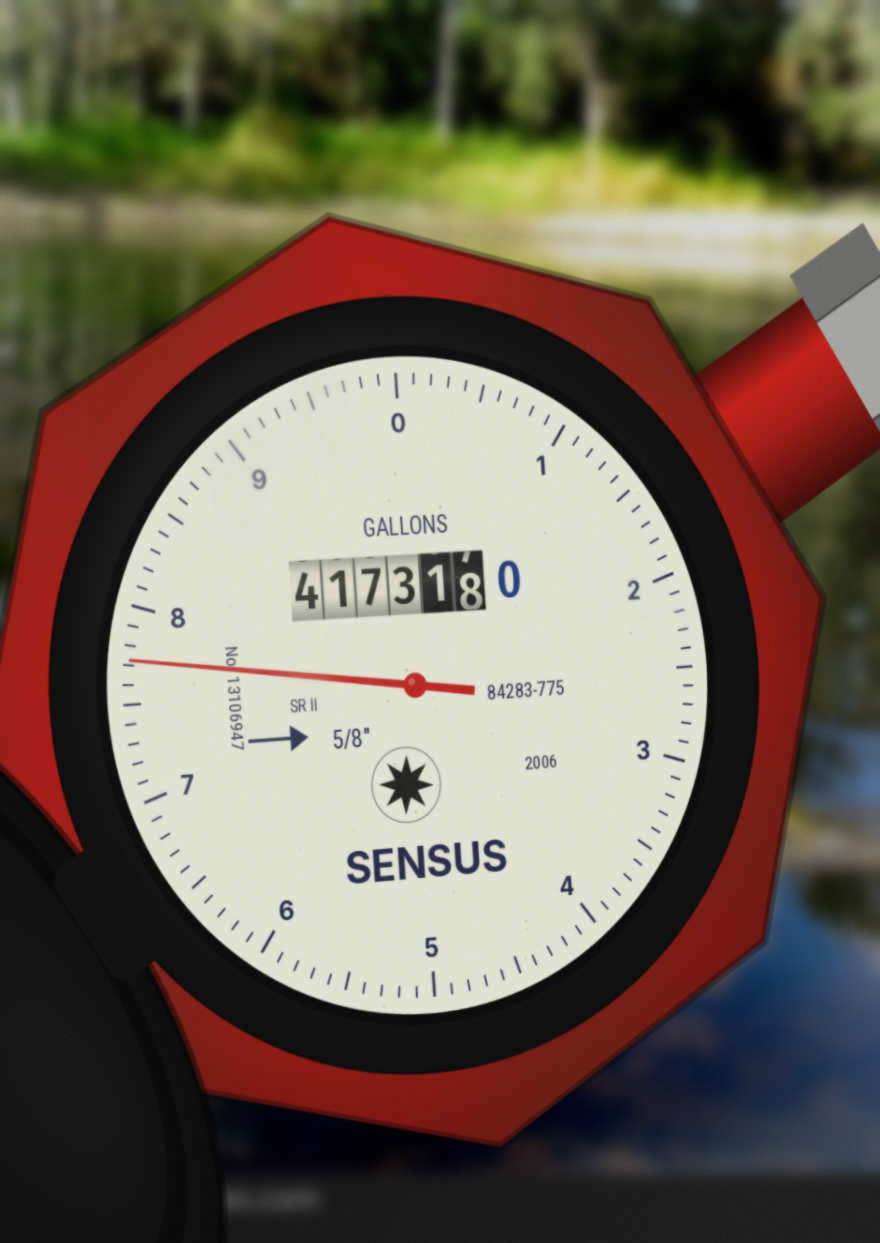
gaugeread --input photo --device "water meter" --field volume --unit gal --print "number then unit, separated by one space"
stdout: 4173177.7 gal
